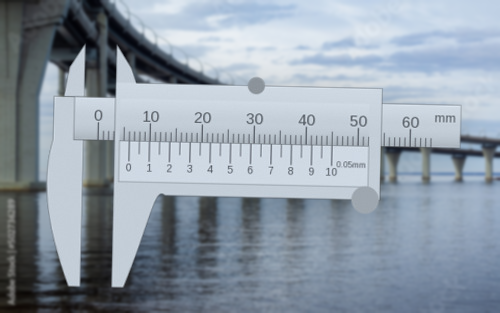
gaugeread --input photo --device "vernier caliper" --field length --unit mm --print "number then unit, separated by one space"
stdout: 6.0 mm
